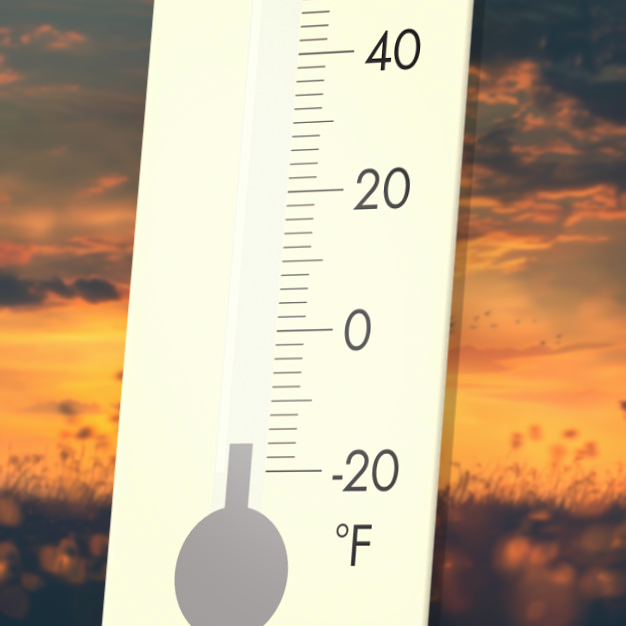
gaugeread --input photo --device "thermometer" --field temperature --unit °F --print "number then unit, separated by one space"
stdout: -16 °F
